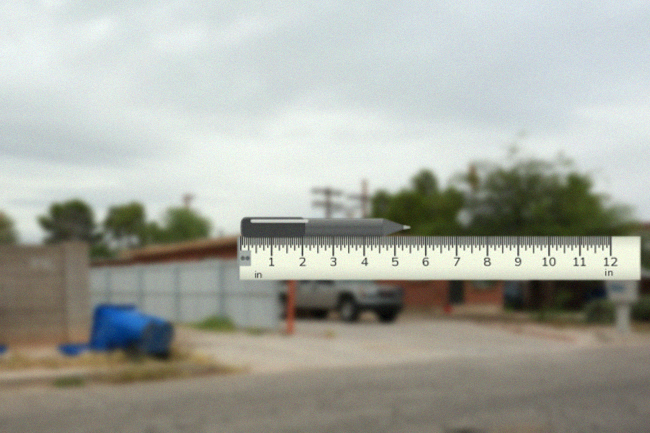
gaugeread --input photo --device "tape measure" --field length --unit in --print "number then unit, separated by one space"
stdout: 5.5 in
